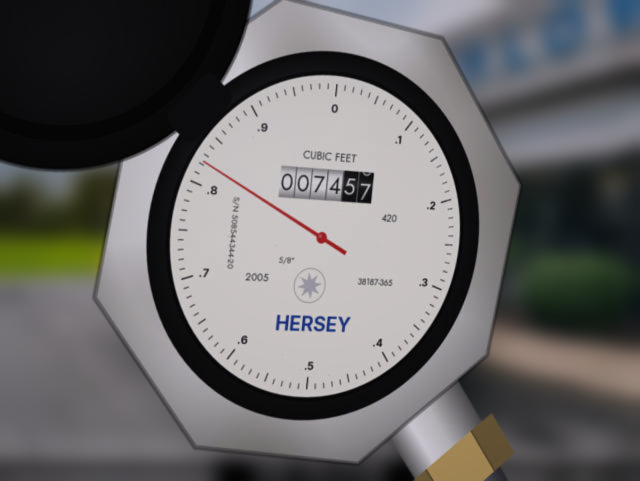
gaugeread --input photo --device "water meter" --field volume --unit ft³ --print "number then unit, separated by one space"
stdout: 7456.82 ft³
